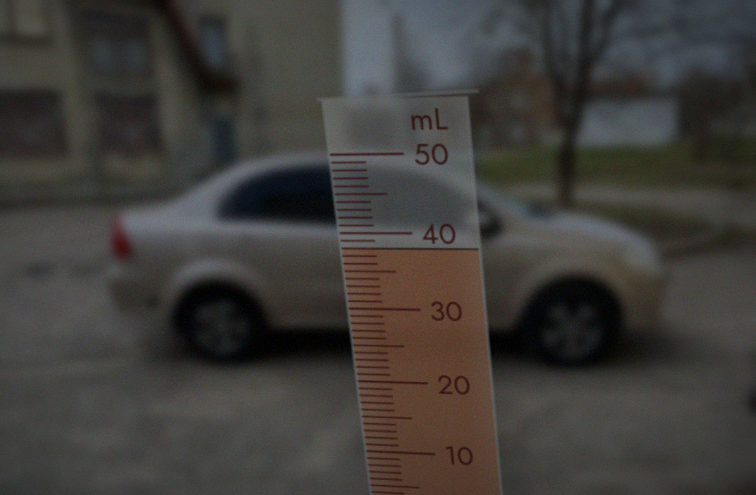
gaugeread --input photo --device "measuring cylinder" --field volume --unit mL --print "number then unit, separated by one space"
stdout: 38 mL
